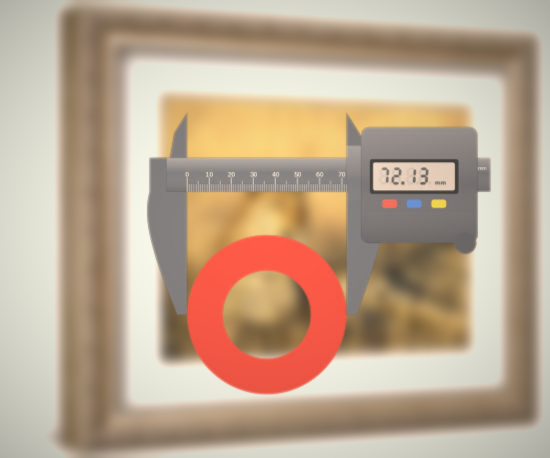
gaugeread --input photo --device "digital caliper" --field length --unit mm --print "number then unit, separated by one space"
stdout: 72.13 mm
